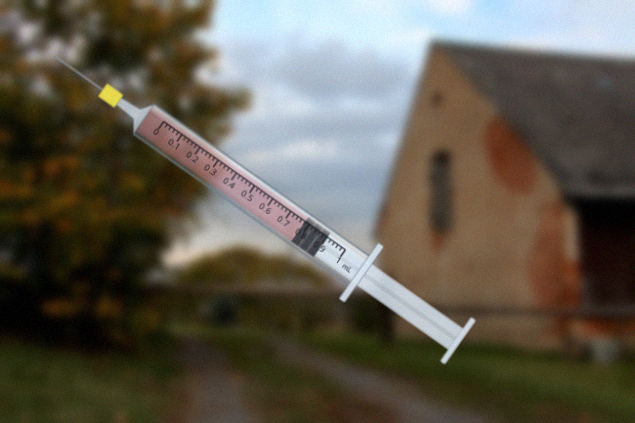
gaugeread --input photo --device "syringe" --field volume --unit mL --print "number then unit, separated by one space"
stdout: 0.78 mL
